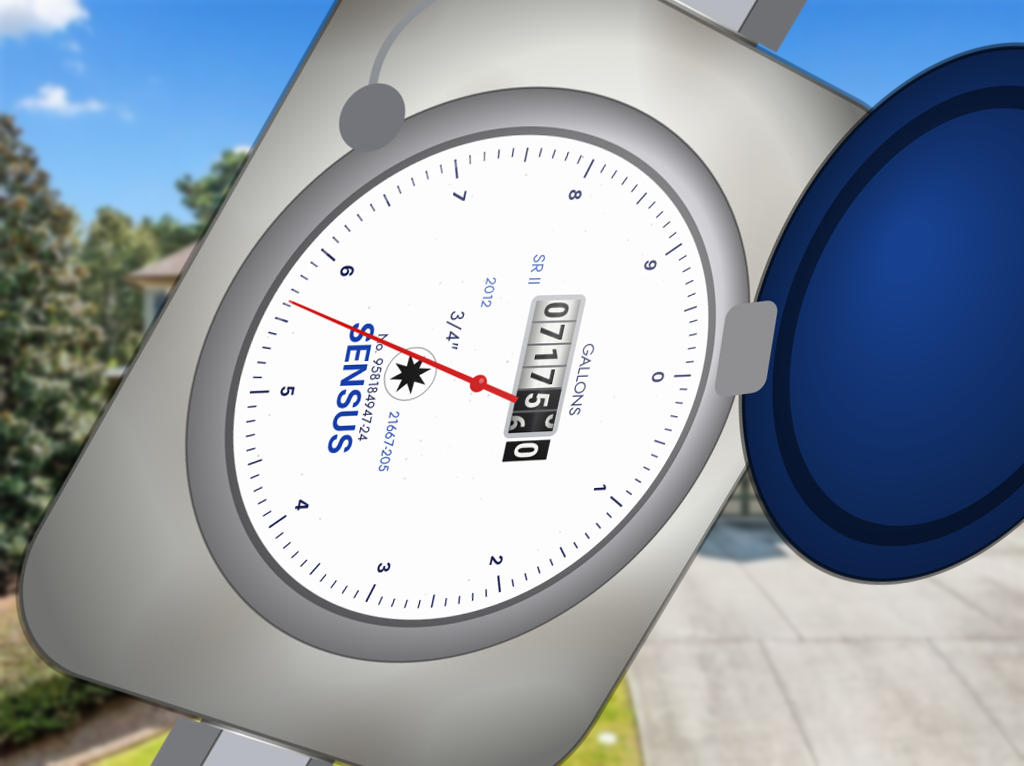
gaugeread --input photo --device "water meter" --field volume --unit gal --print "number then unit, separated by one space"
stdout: 717555.6 gal
